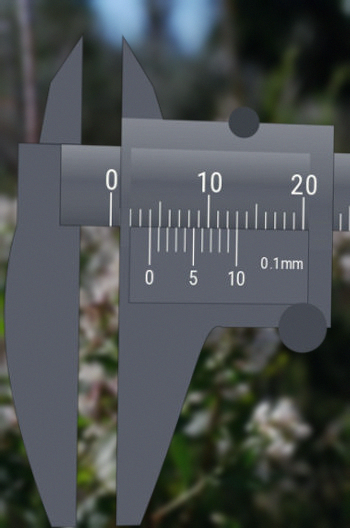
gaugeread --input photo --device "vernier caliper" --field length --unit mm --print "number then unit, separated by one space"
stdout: 4.0 mm
